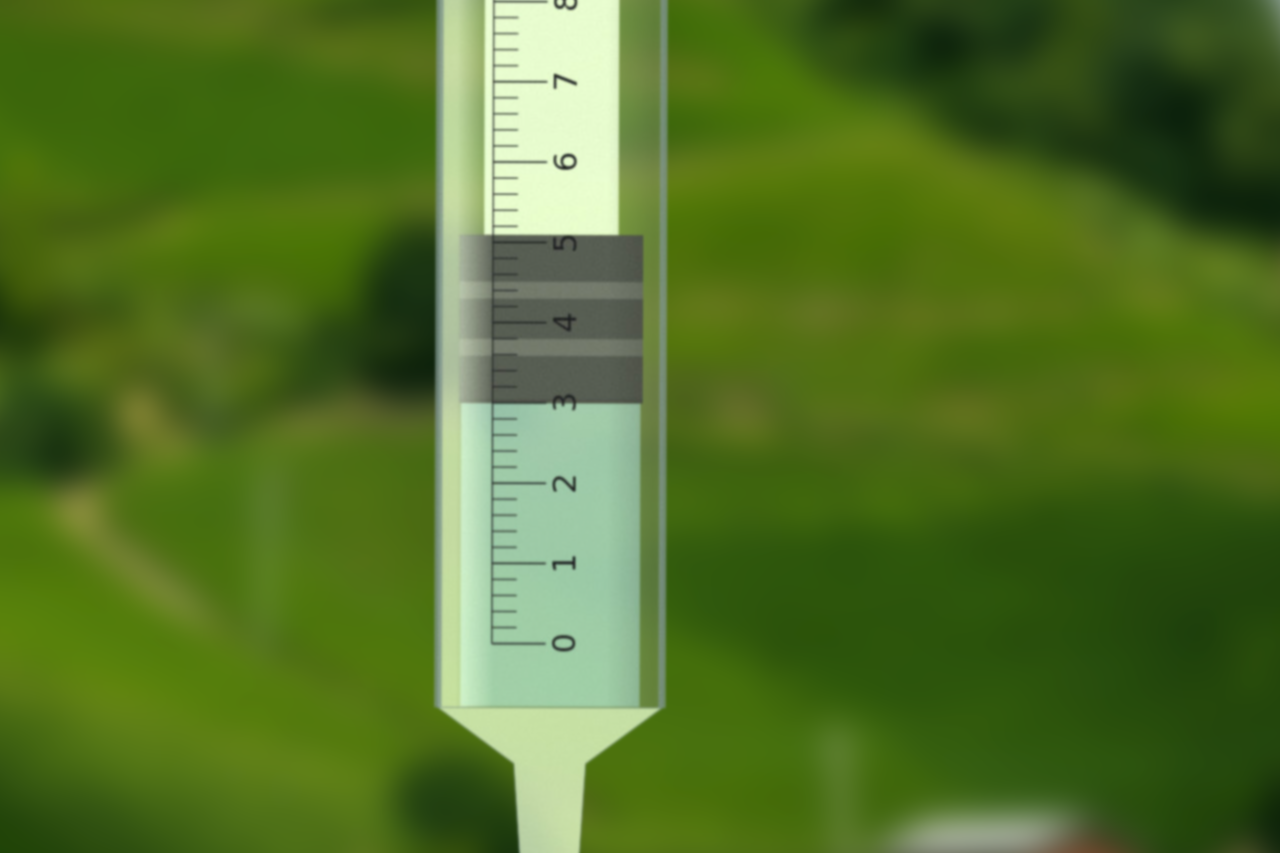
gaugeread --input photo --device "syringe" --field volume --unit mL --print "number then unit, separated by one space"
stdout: 3 mL
